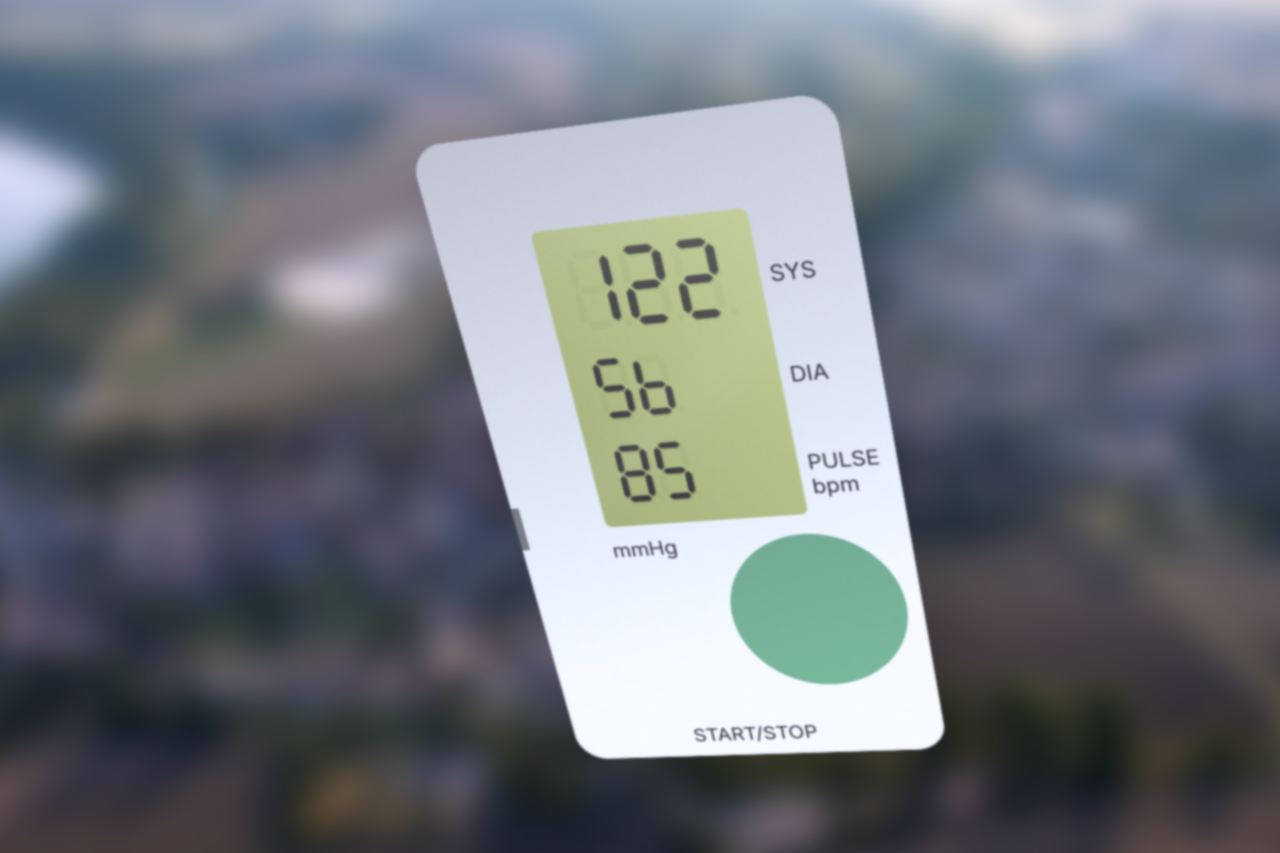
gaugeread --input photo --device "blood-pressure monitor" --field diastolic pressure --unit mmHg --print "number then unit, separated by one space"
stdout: 56 mmHg
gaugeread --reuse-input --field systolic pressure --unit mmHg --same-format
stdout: 122 mmHg
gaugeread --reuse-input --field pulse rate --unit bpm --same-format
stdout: 85 bpm
